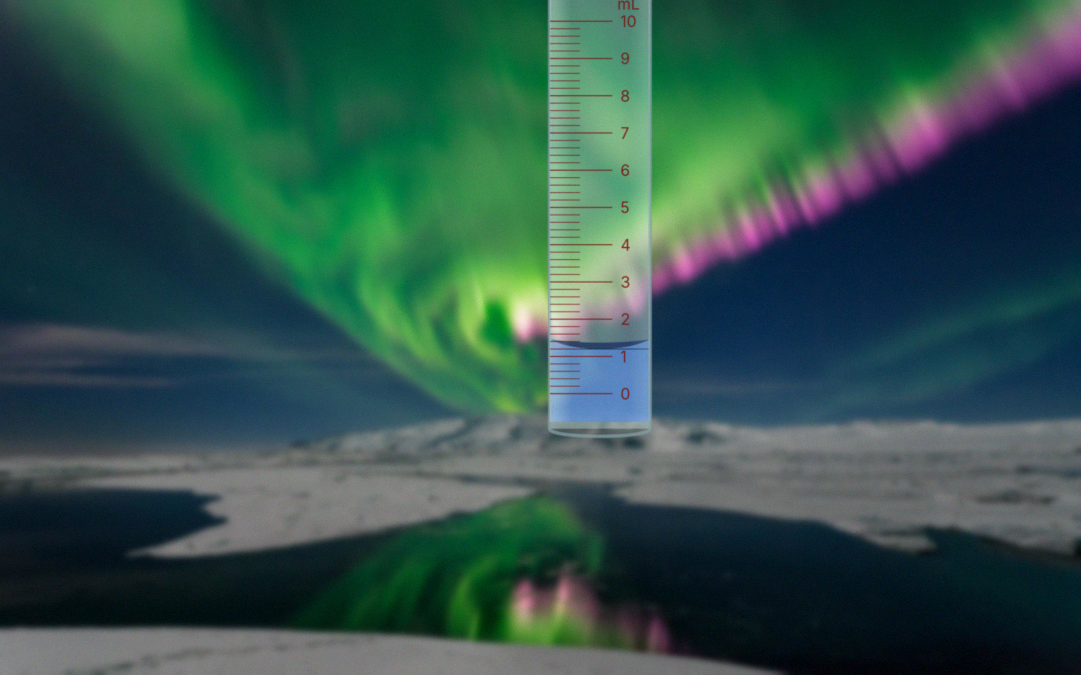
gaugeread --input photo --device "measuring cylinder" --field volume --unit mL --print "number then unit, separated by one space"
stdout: 1.2 mL
